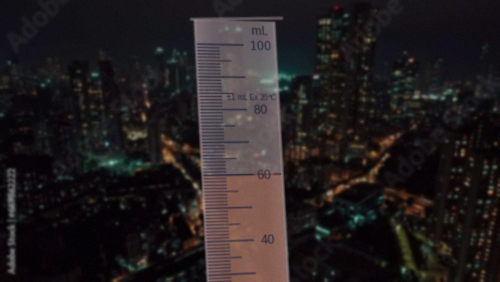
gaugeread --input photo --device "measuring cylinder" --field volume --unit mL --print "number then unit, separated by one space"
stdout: 60 mL
